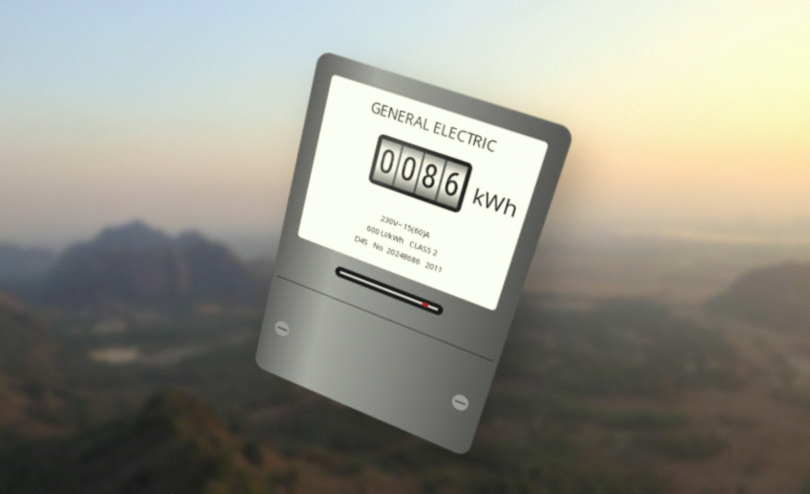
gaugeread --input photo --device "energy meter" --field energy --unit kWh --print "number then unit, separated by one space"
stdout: 86 kWh
